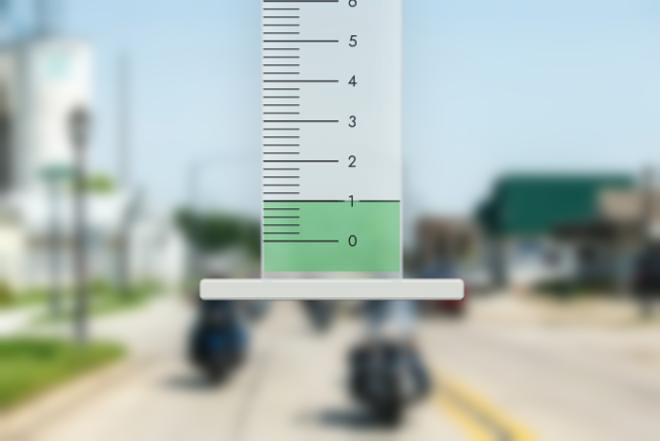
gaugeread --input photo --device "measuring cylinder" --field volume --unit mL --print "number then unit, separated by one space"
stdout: 1 mL
